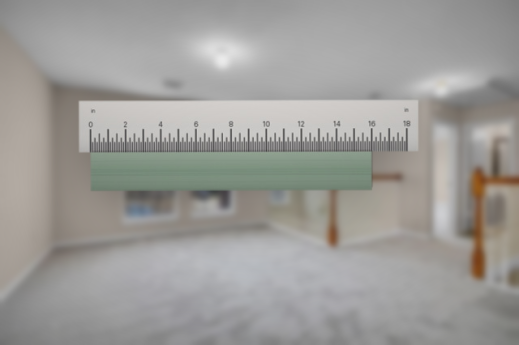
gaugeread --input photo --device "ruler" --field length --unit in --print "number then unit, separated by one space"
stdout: 16 in
